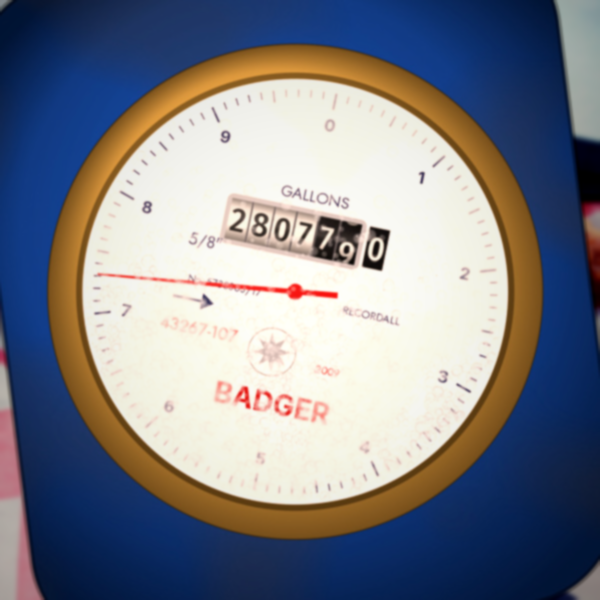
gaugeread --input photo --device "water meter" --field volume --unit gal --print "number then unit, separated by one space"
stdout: 2807787.3 gal
